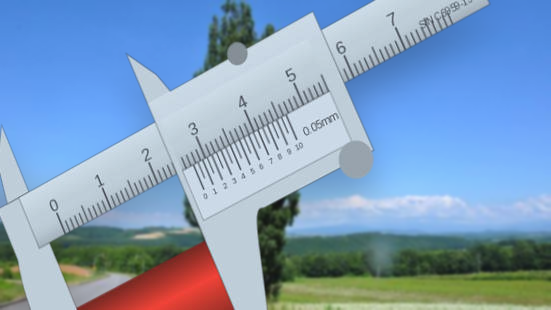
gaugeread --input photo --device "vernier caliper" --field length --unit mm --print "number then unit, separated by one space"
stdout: 27.5 mm
